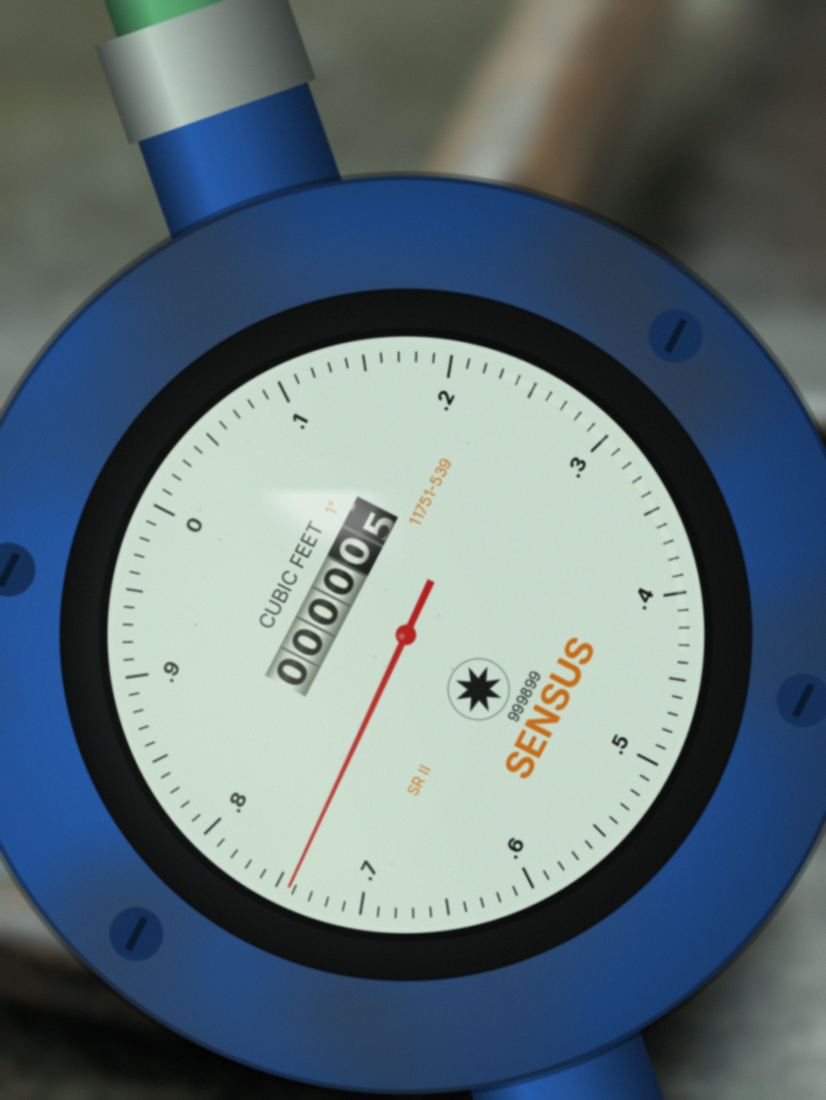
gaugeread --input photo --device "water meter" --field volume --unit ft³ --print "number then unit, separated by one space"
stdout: 4.74 ft³
